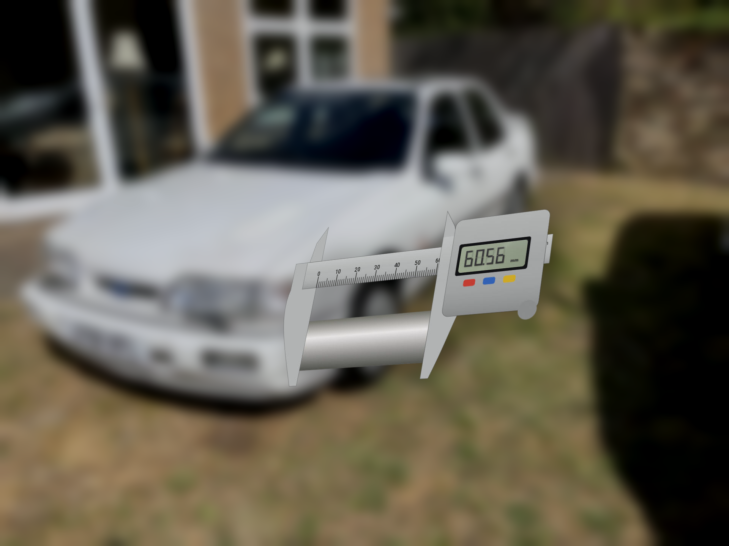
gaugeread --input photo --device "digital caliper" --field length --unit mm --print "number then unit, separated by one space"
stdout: 60.56 mm
